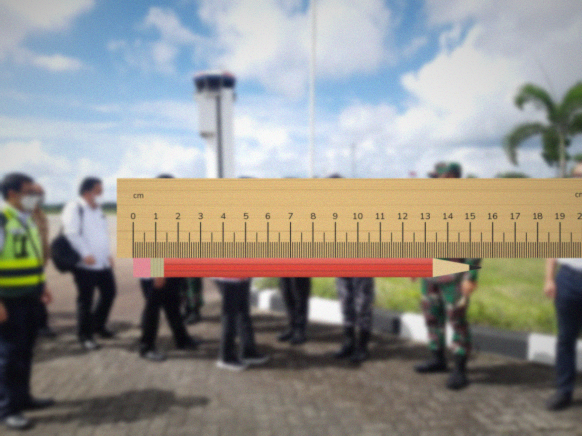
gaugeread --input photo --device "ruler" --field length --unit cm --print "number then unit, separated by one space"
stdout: 15.5 cm
